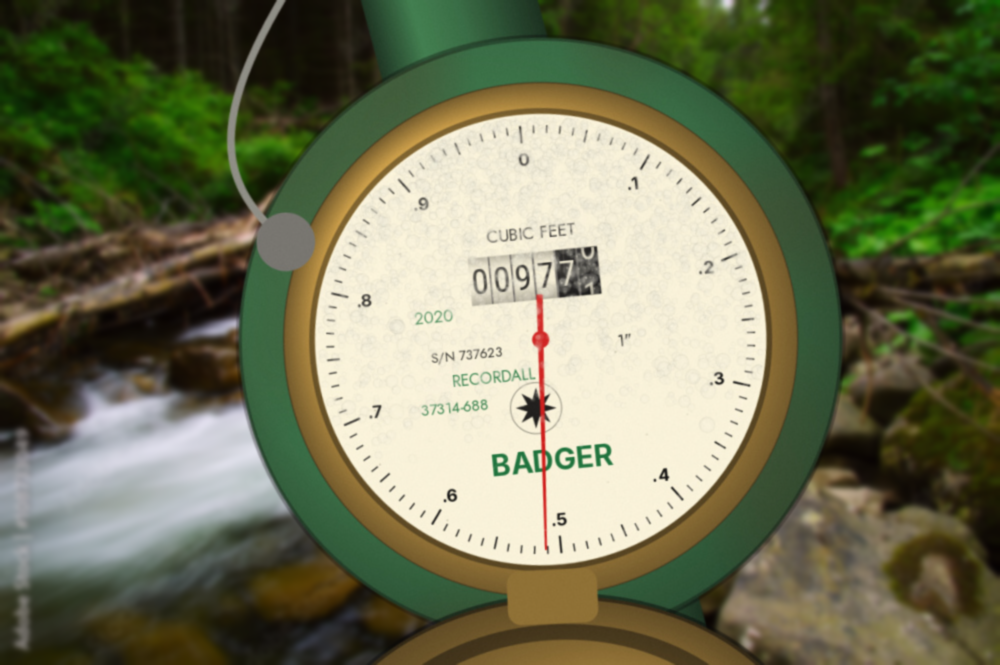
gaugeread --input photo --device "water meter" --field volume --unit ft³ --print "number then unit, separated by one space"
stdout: 9770.51 ft³
